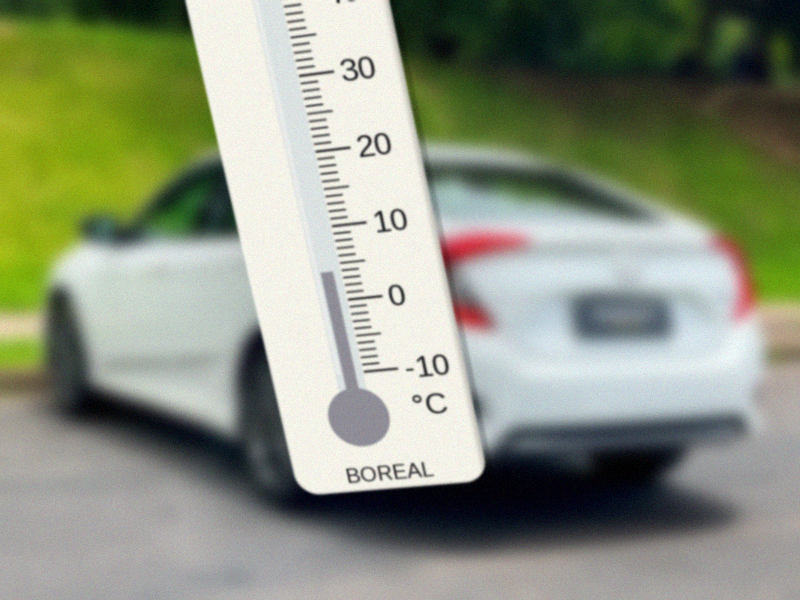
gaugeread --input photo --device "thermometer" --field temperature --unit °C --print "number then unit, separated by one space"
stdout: 4 °C
